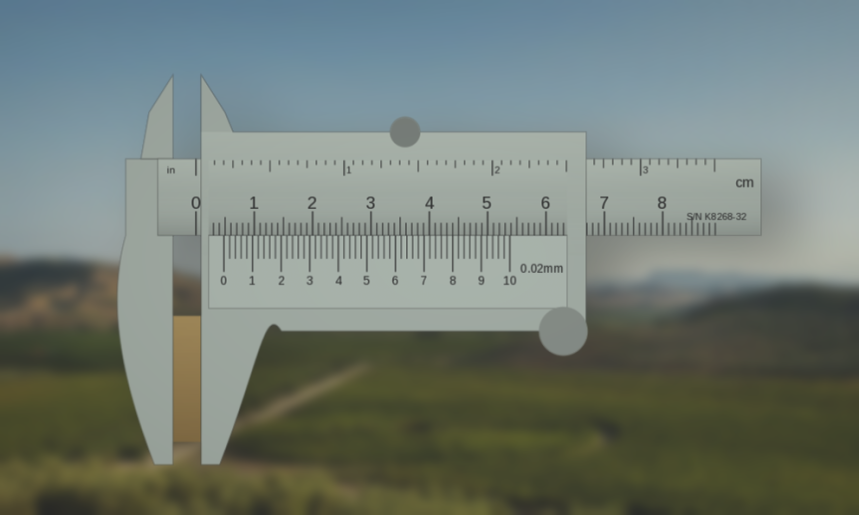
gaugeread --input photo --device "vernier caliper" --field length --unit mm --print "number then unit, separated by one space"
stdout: 4.8 mm
